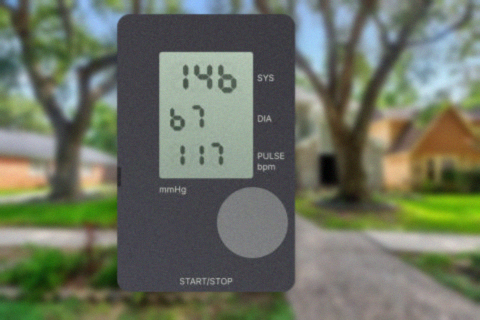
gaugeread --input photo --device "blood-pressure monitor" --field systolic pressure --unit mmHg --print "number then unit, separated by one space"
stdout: 146 mmHg
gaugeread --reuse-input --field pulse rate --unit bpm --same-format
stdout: 117 bpm
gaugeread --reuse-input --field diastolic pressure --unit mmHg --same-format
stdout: 67 mmHg
